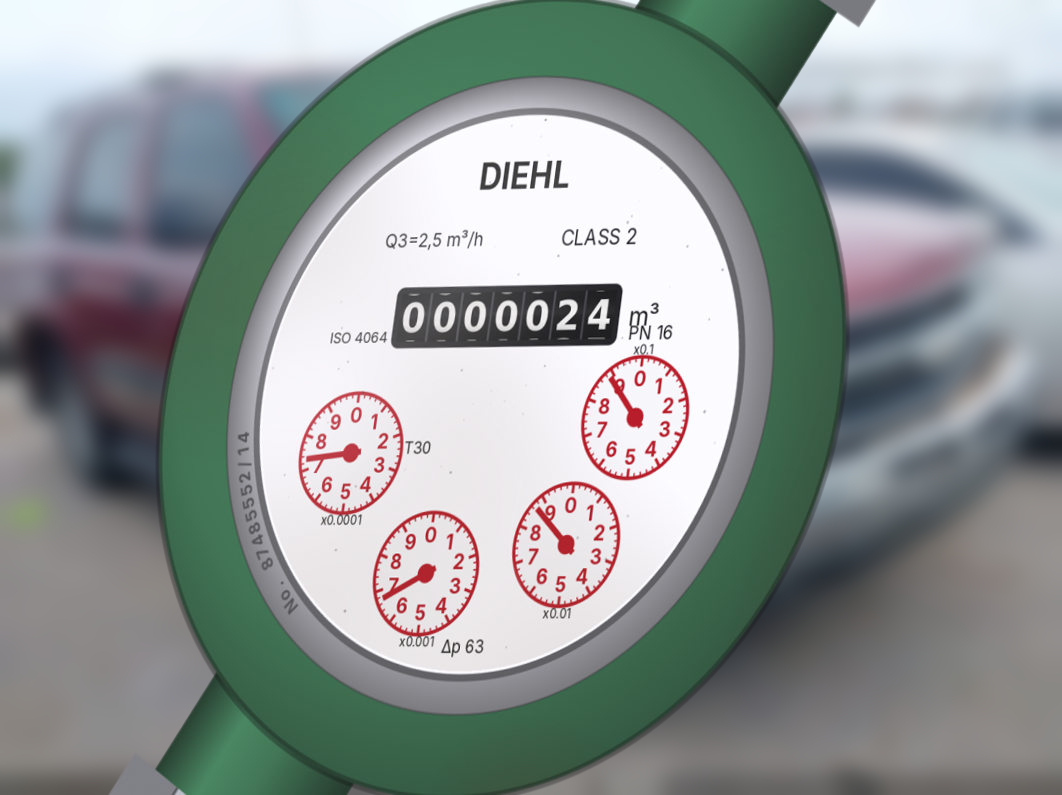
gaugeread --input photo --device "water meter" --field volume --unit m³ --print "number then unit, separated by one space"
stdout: 24.8867 m³
